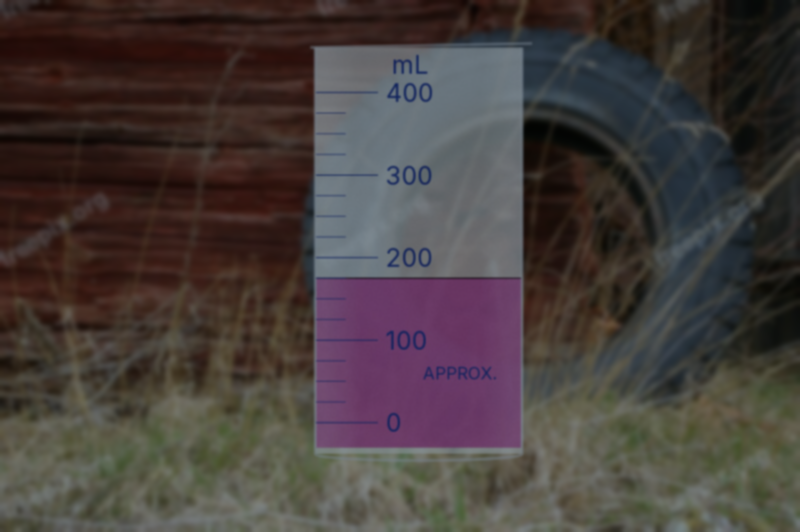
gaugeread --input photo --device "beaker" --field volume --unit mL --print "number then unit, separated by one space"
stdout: 175 mL
